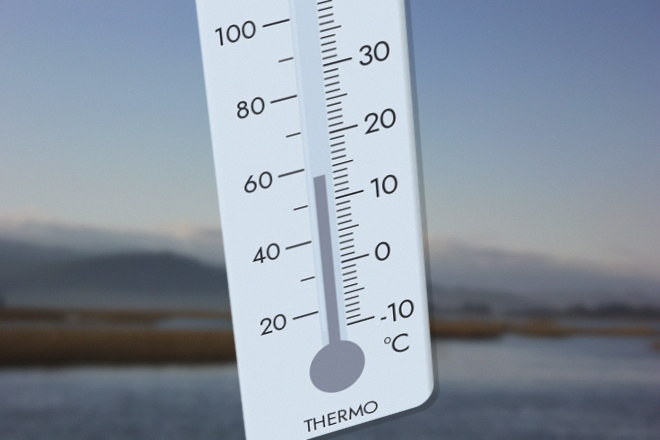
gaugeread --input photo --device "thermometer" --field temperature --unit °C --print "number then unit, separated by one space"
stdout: 14 °C
